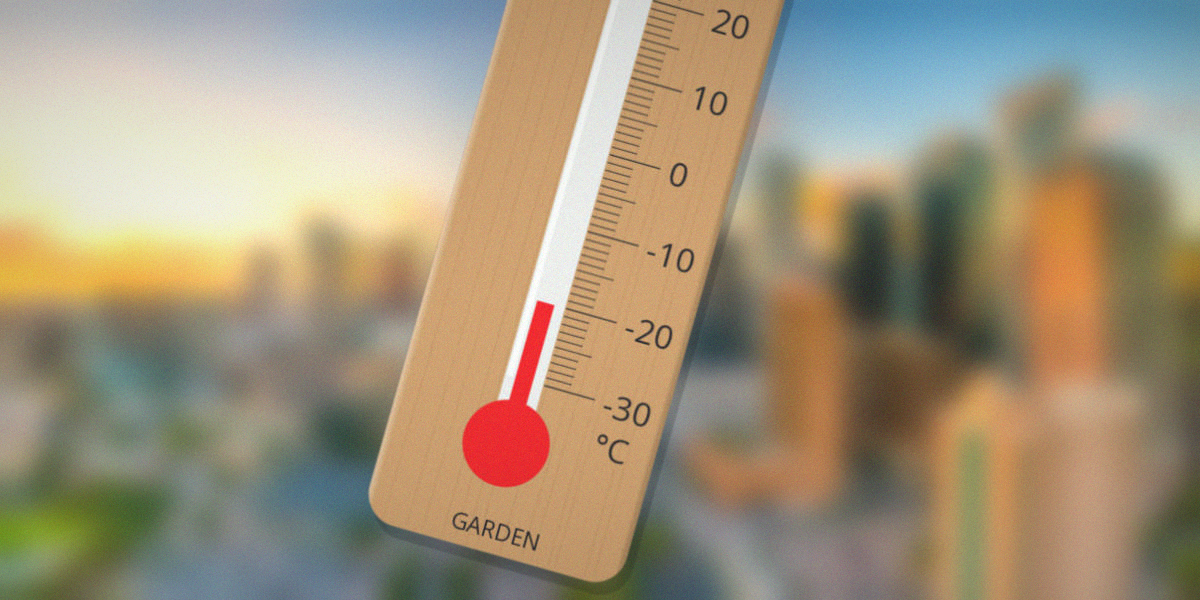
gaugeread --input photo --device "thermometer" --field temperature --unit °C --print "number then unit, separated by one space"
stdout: -20 °C
